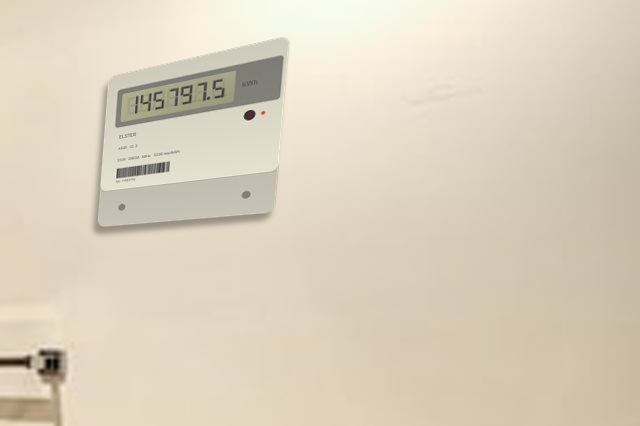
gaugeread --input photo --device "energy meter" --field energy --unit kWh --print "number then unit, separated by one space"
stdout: 145797.5 kWh
